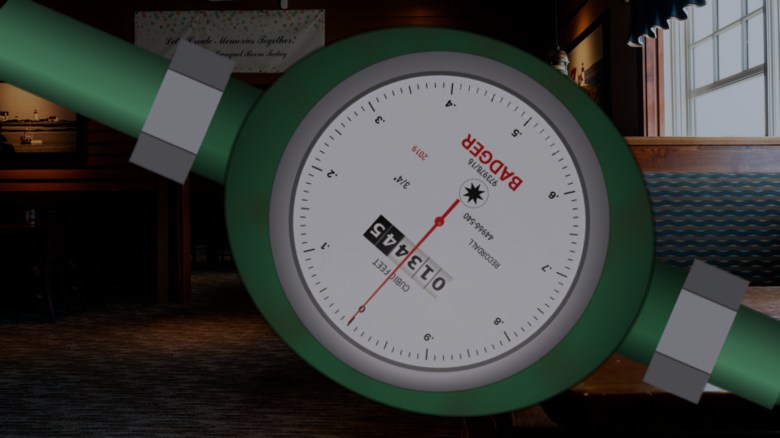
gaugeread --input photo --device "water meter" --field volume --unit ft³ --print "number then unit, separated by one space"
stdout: 13445.00 ft³
